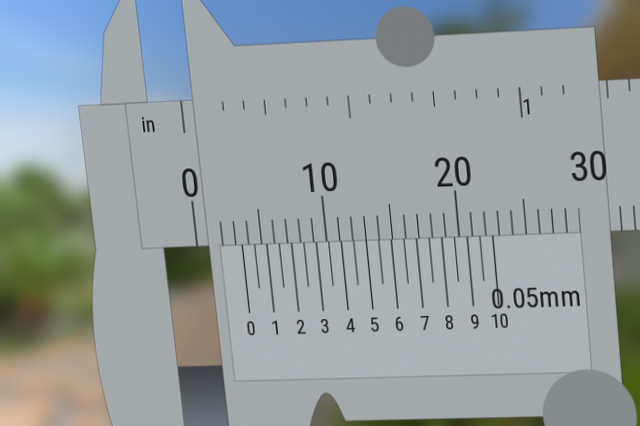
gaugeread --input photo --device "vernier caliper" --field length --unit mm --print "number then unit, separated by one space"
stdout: 3.5 mm
